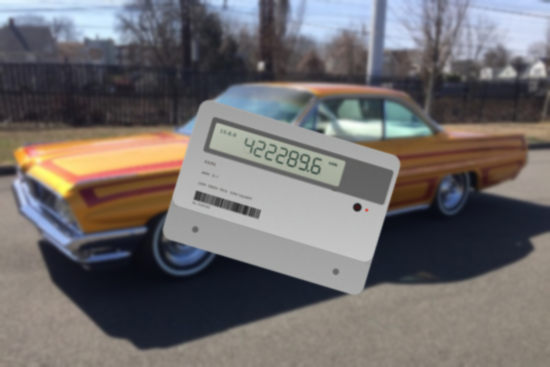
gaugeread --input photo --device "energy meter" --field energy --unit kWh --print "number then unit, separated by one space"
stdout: 422289.6 kWh
